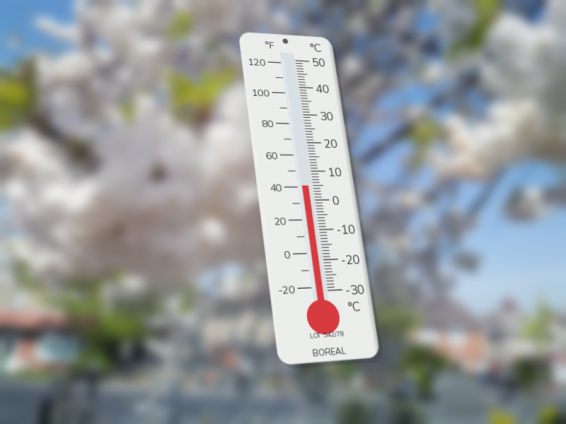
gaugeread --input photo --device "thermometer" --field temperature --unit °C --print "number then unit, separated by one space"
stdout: 5 °C
